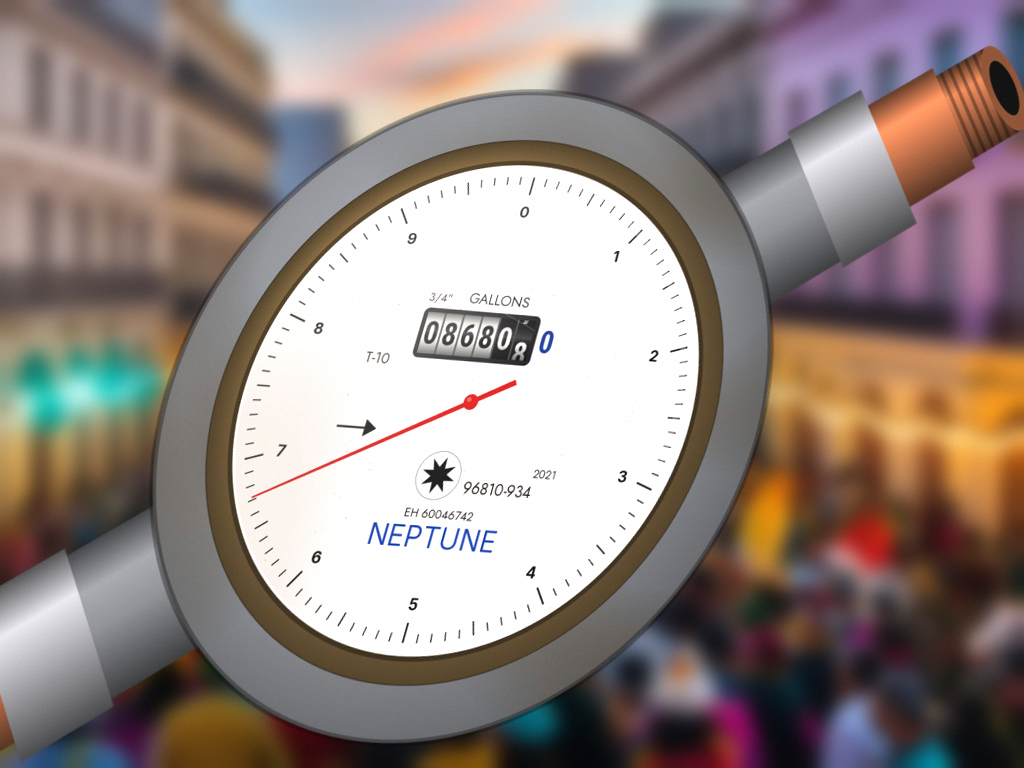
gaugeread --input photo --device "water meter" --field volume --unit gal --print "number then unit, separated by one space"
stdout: 868076.7 gal
